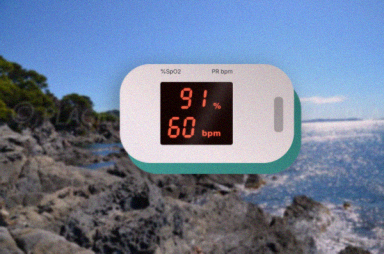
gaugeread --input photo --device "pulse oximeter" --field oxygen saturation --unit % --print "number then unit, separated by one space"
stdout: 91 %
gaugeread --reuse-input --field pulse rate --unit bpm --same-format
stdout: 60 bpm
